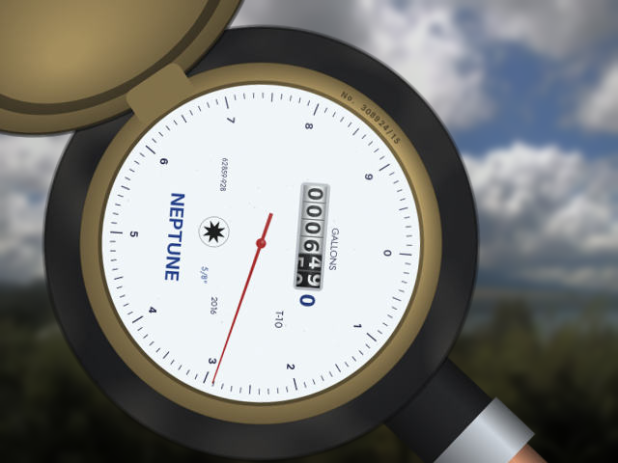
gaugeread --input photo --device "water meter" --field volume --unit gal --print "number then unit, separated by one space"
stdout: 6492.9 gal
